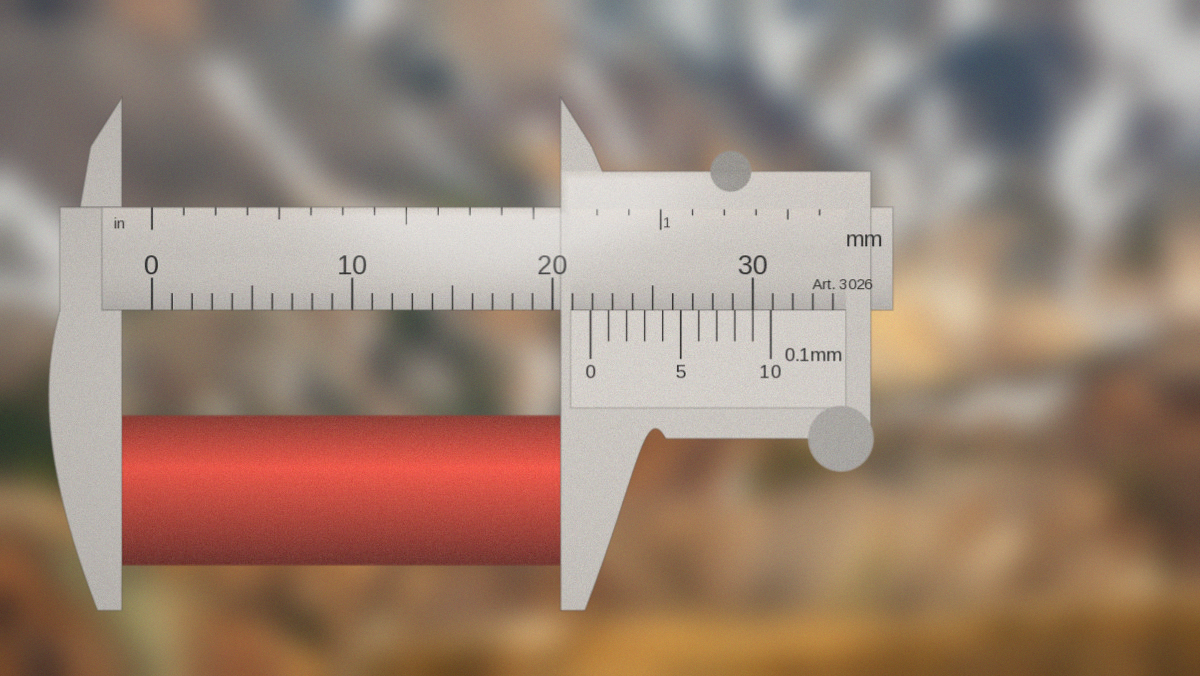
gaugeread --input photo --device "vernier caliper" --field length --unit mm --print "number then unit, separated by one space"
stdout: 21.9 mm
